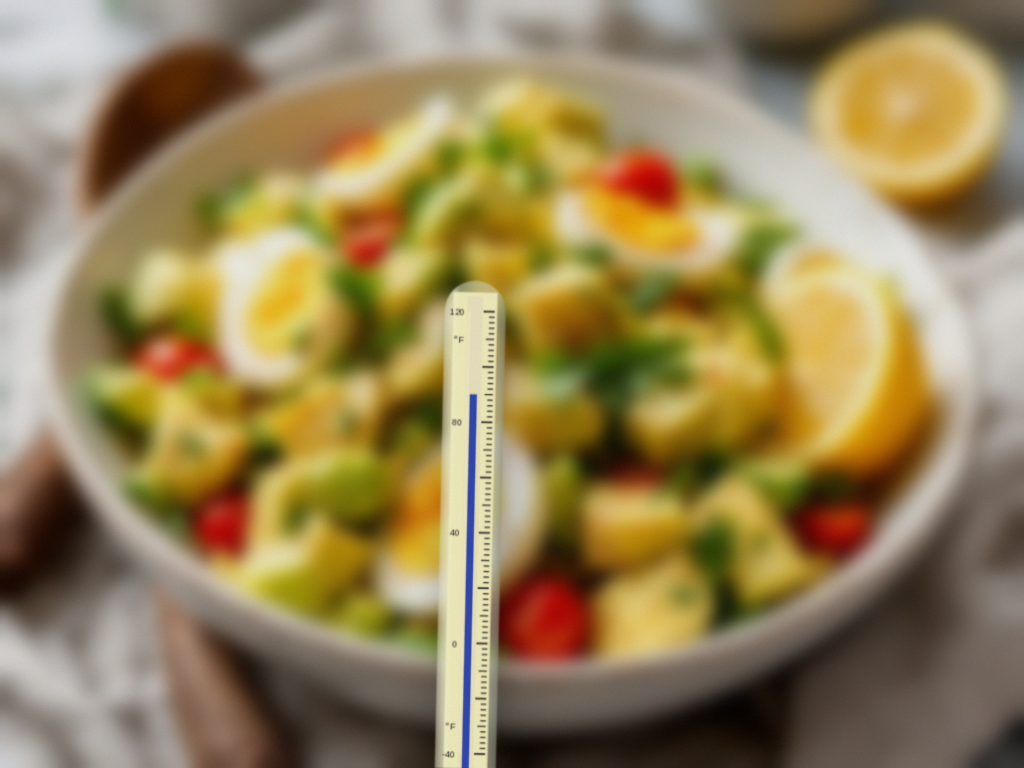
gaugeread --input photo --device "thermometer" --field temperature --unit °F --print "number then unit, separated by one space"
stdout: 90 °F
